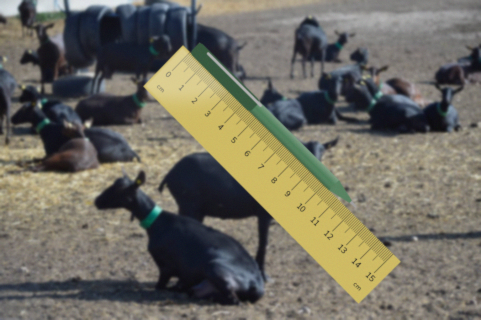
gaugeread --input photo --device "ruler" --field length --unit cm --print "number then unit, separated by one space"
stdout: 12 cm
